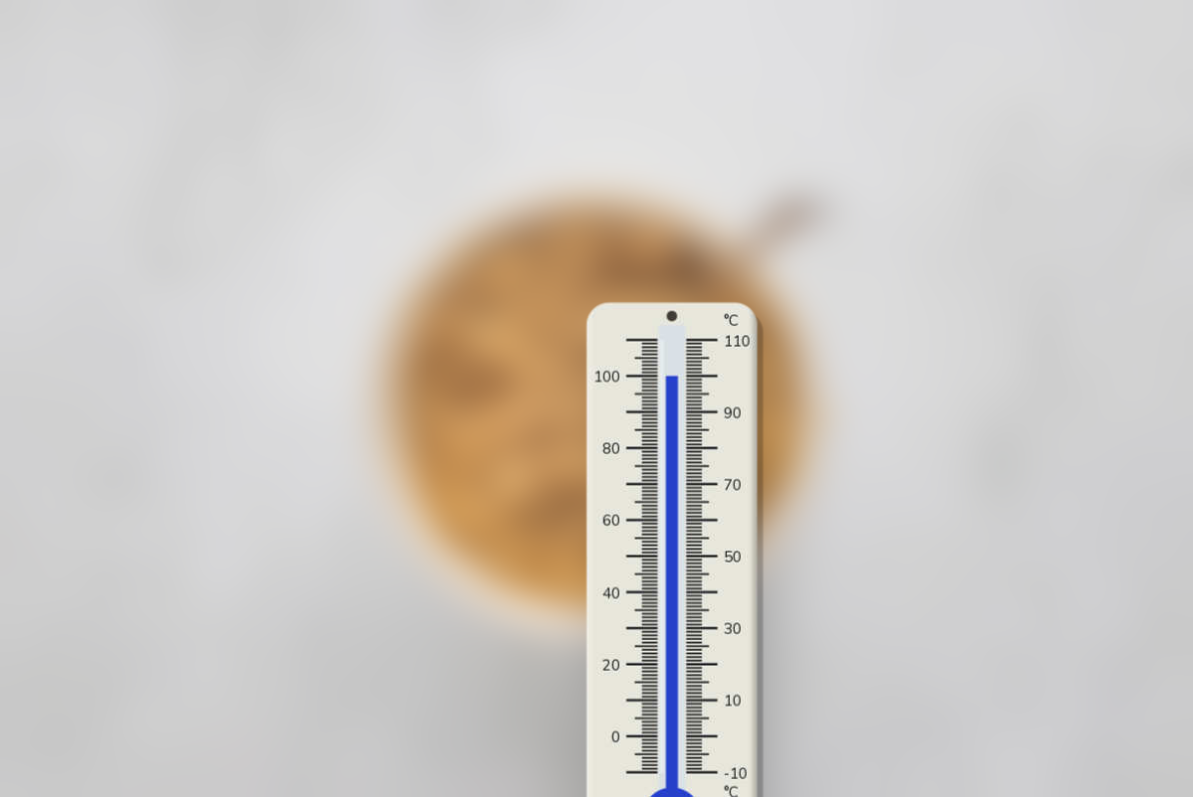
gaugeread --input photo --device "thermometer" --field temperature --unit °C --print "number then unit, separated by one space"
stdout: 100 °C
